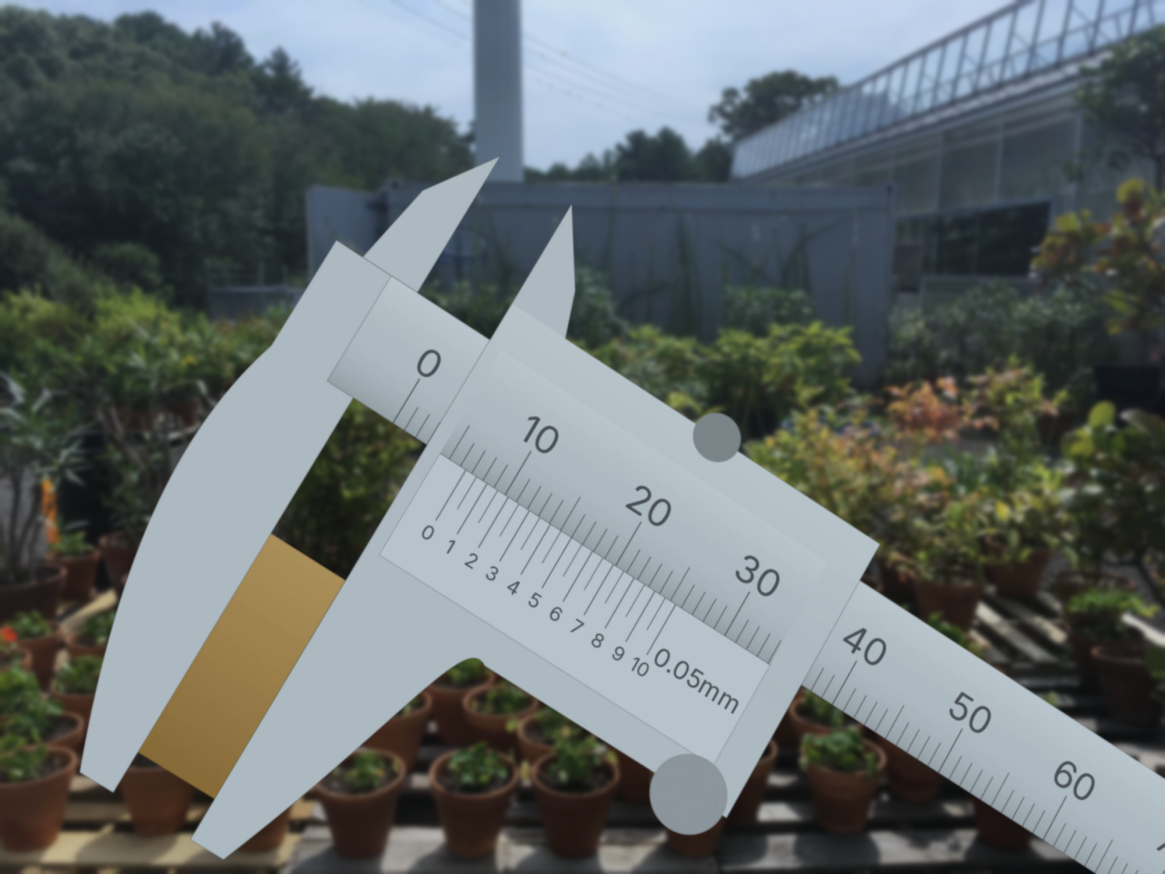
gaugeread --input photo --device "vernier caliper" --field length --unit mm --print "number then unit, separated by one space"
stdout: 6.5 mm
